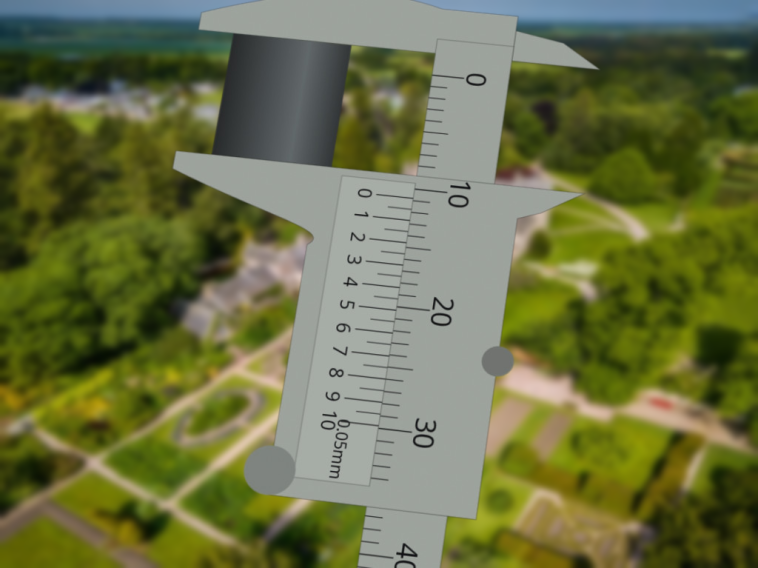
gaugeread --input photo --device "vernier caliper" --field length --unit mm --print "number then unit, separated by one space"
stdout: 10.8 mm
